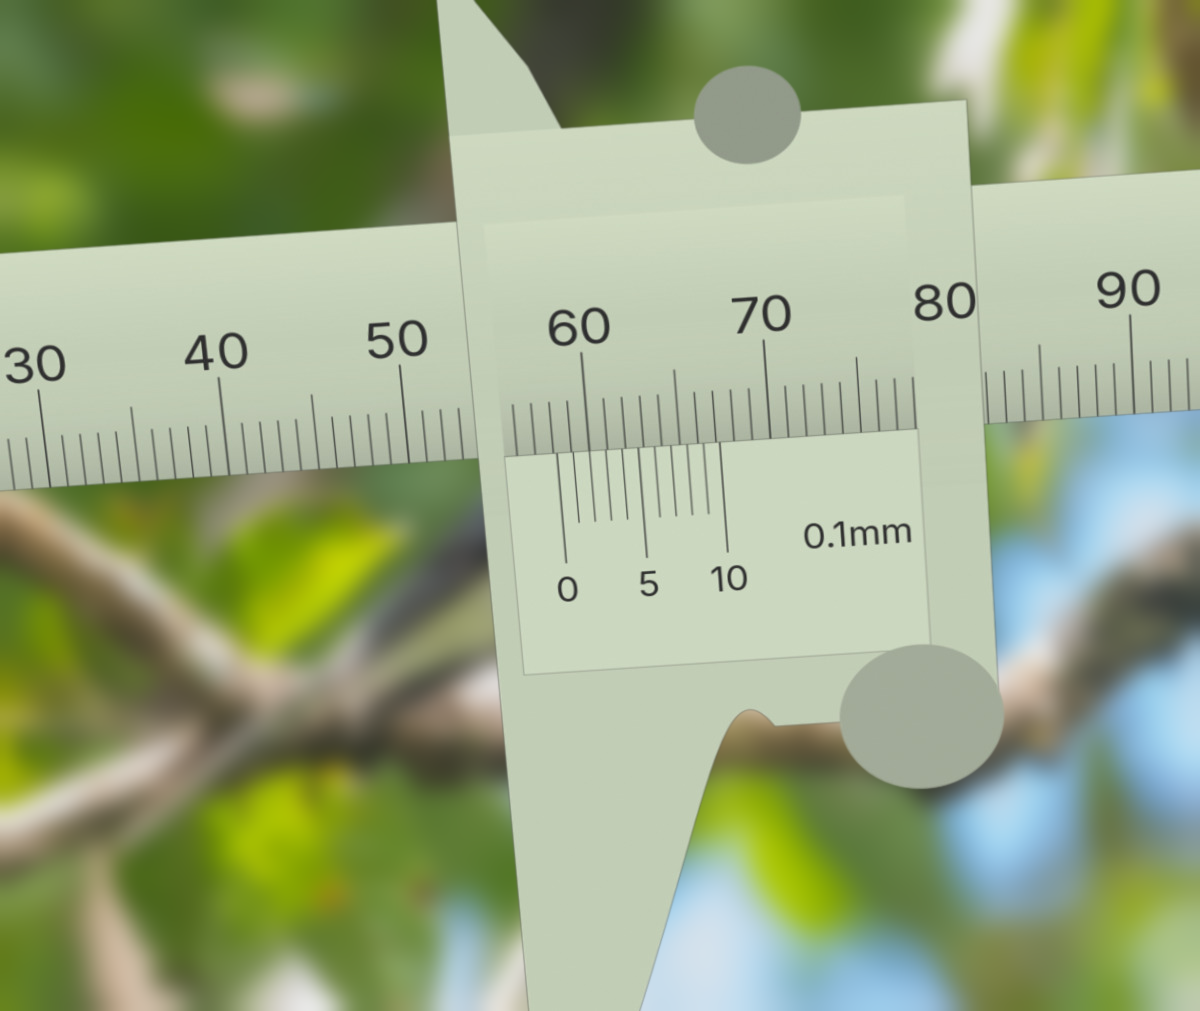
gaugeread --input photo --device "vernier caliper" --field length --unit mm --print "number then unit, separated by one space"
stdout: 58.2 mm
